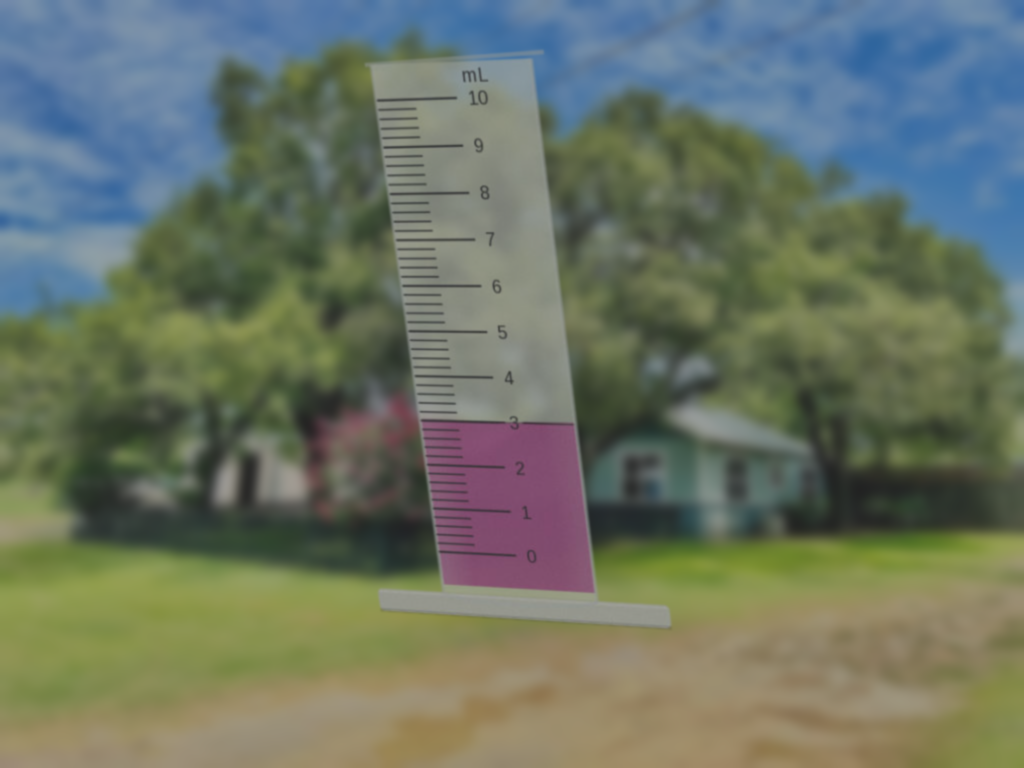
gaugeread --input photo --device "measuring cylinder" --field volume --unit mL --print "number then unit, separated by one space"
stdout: 3 mL
